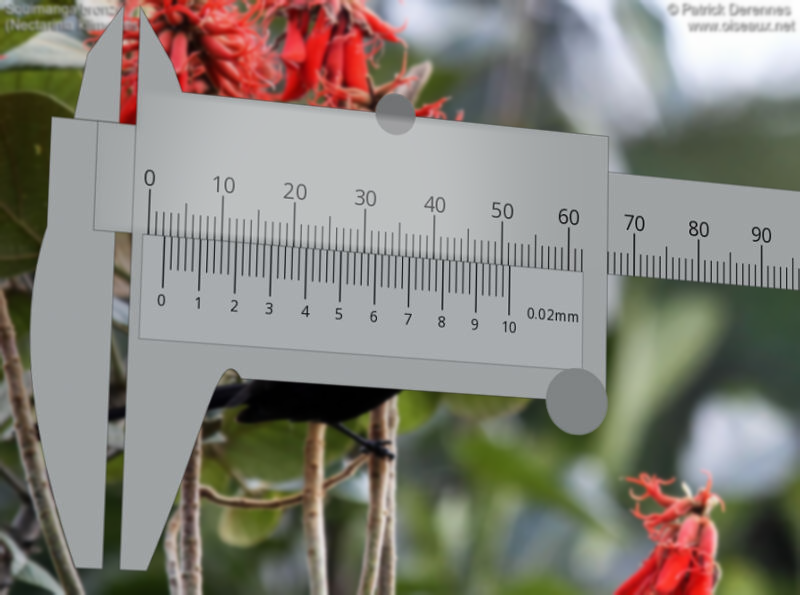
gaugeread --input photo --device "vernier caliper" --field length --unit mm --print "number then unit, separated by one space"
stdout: 2.2 mm
